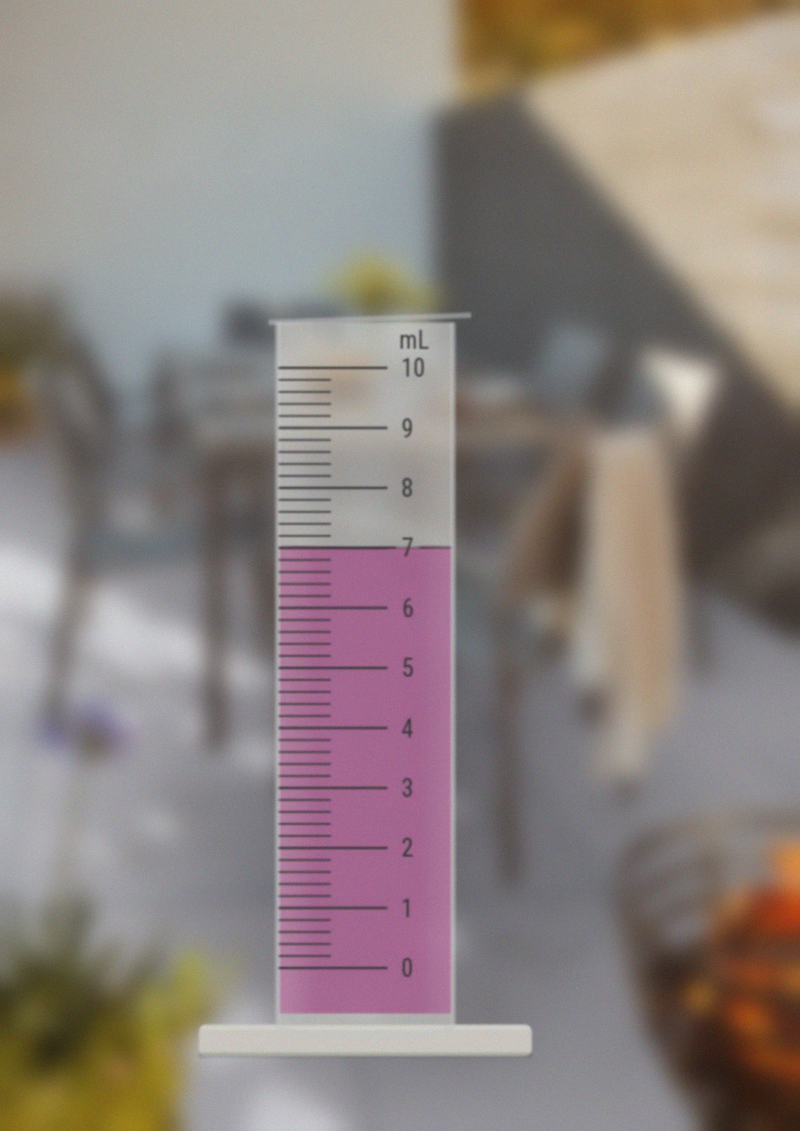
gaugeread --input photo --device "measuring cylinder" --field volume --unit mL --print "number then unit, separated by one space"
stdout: 7 mL
